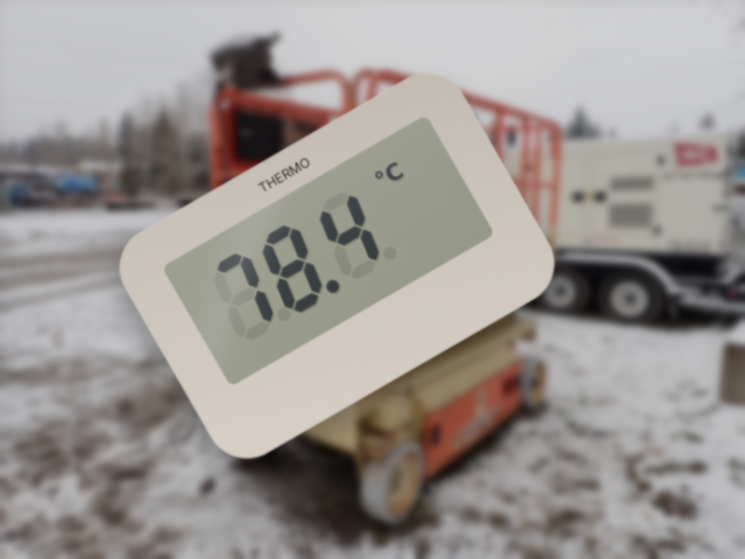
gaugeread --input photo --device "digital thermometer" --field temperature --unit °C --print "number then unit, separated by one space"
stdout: 78.4 °C
